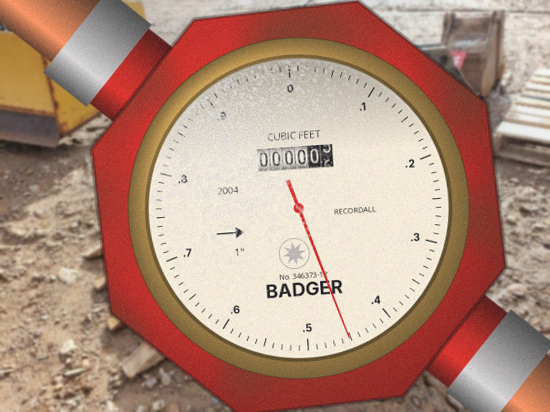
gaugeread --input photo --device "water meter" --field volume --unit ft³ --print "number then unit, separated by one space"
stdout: 5.45 ft³
